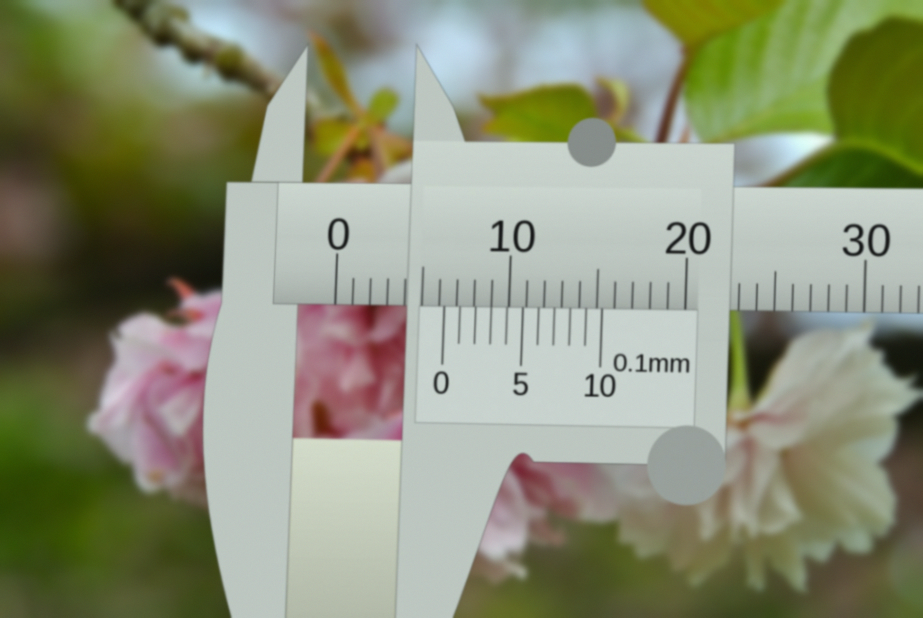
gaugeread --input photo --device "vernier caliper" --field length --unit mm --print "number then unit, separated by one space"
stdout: 6.3 mm
